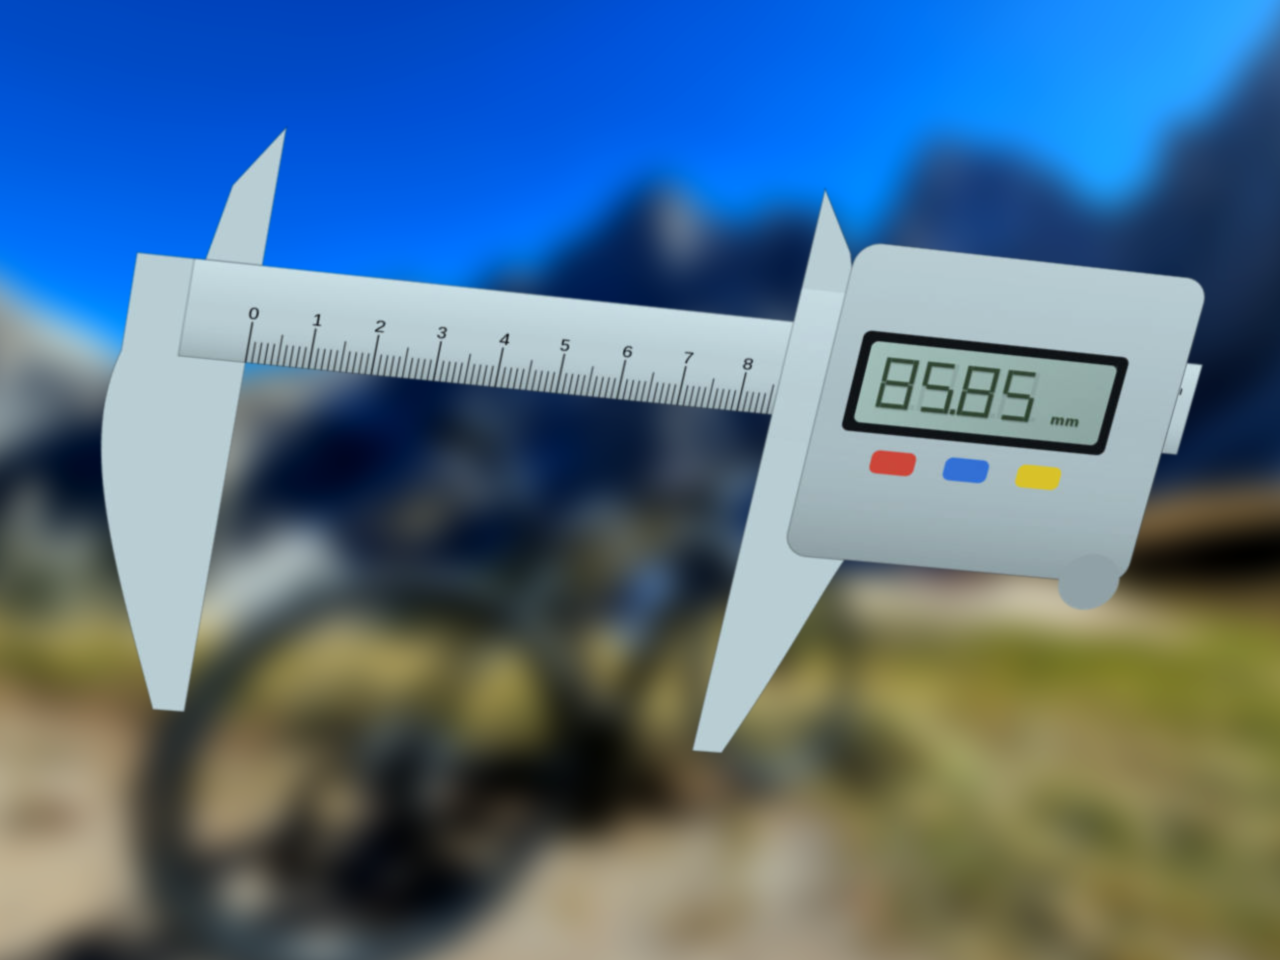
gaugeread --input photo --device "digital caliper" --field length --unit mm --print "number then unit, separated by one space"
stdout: 85.85 mm
